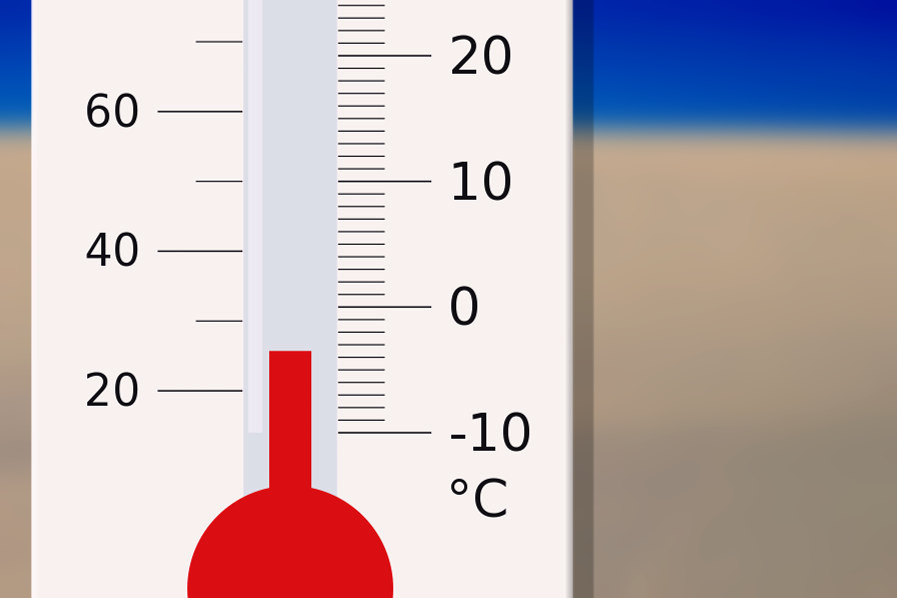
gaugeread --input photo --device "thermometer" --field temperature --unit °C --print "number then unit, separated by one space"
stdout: -3.5 °C
